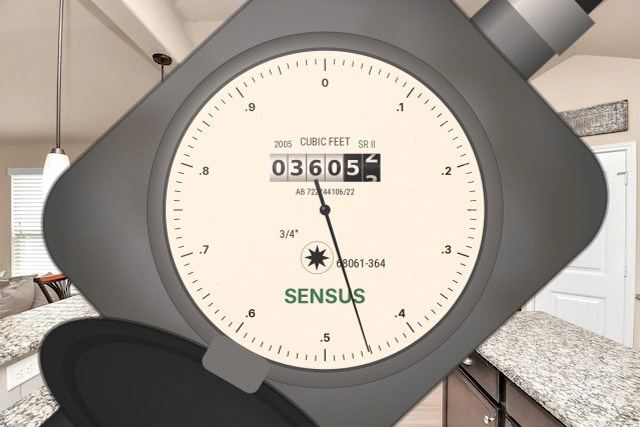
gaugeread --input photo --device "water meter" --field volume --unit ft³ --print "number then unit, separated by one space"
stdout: 36052.45 ft³
